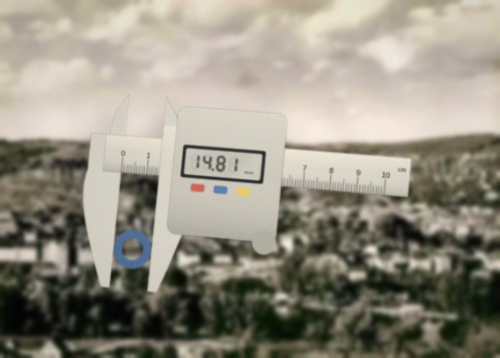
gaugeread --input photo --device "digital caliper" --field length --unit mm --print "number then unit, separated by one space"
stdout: 14.81 mm
